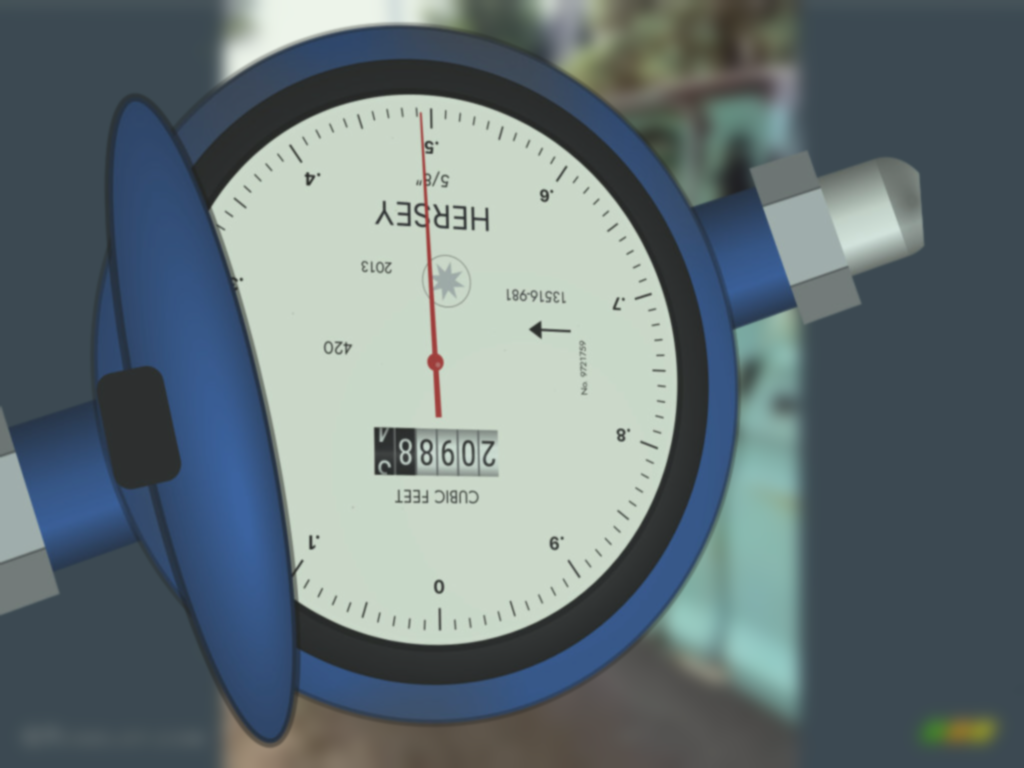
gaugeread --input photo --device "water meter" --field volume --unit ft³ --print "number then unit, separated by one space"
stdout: 209883.49 ft³
